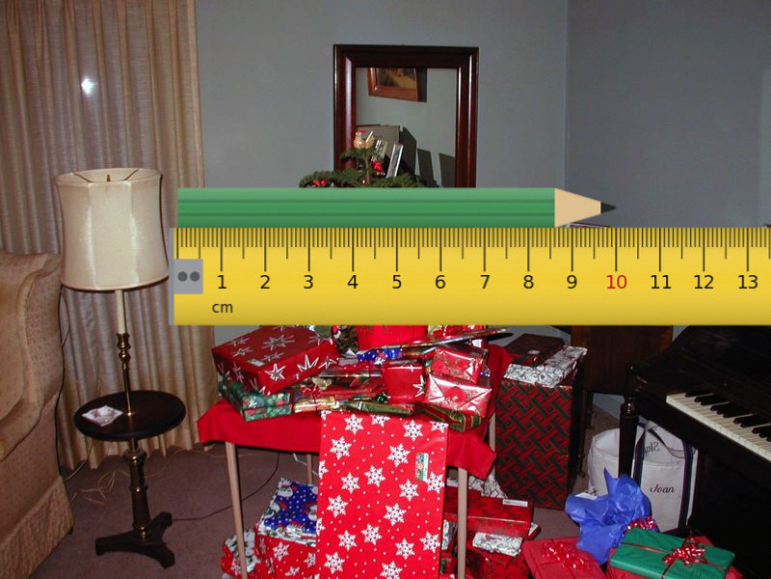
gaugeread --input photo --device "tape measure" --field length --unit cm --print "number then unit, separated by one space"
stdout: 10 cm
